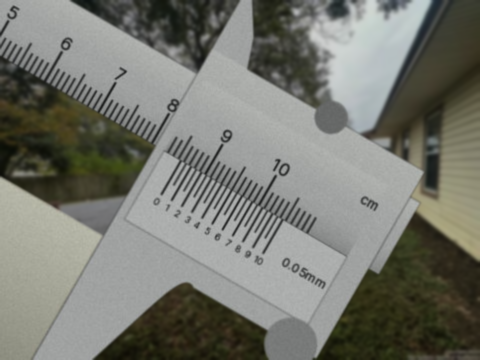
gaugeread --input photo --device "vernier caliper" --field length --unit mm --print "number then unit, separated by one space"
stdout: 85.5 mm
